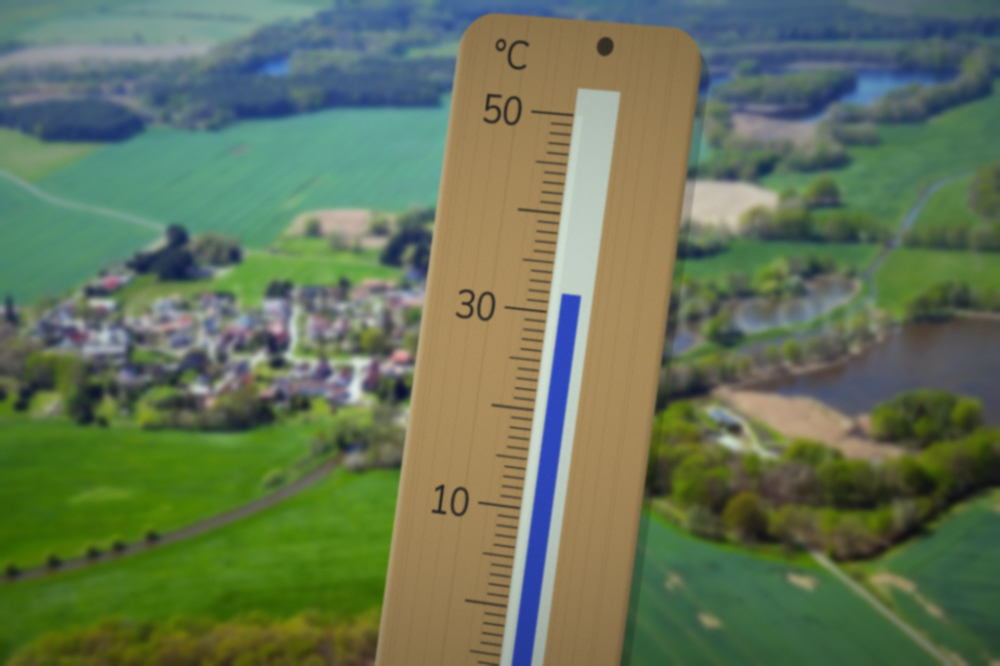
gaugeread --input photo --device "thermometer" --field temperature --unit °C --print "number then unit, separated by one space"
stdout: 32 °C
